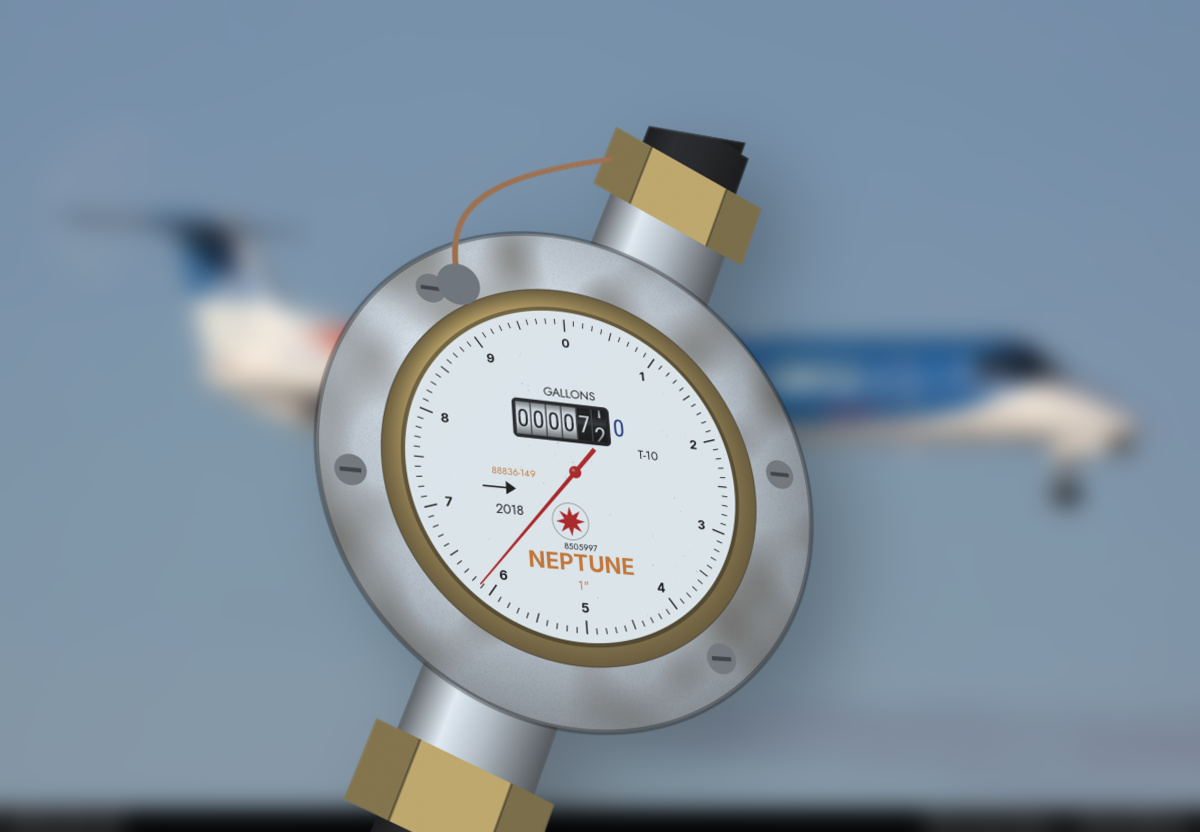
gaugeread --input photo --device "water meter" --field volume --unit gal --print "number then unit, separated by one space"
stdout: 716.1 gal
